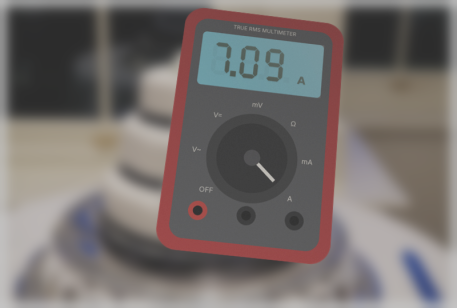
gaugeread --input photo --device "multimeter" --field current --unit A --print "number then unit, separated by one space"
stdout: 7.09 A
